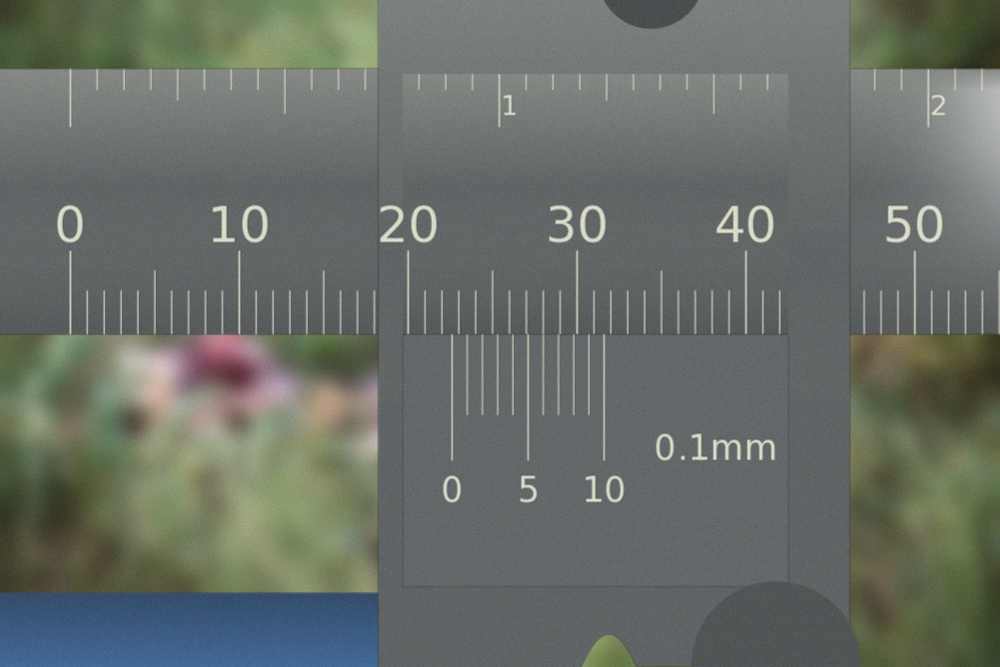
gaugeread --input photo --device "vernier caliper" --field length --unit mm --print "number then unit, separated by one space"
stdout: 22.6 mm
